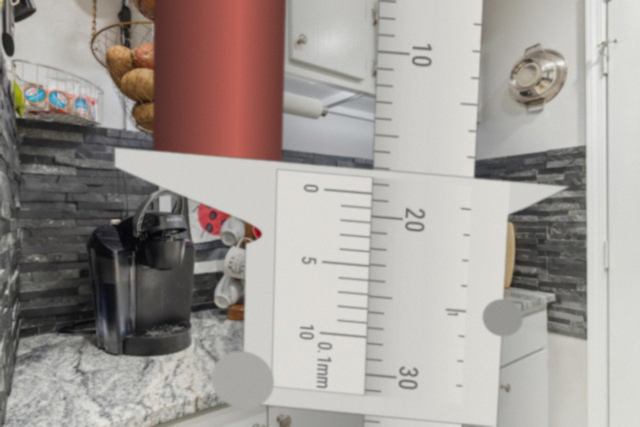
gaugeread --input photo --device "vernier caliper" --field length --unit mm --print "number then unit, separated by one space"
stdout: 18.6 mm
